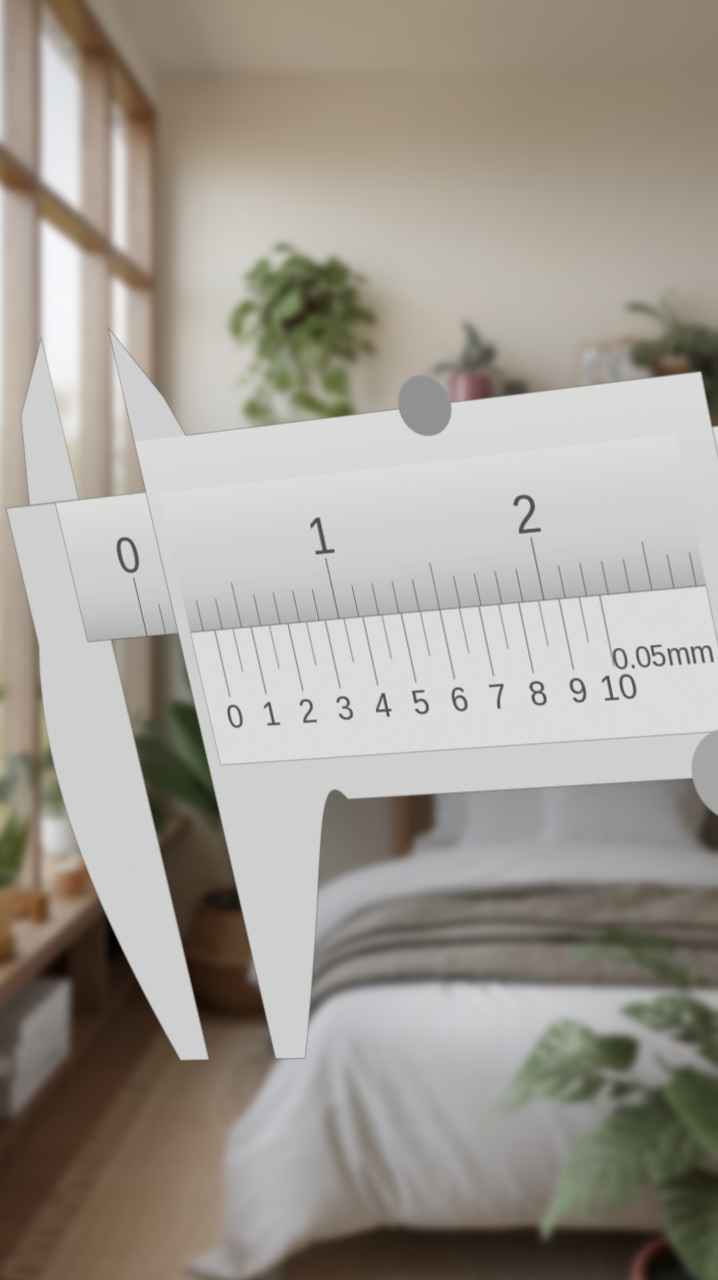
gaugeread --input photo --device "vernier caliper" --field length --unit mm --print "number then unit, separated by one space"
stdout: 3.6 mm
